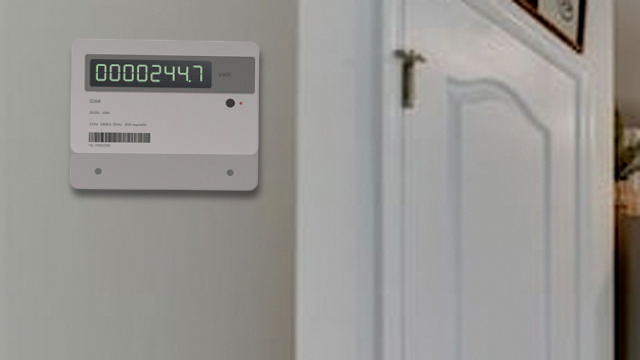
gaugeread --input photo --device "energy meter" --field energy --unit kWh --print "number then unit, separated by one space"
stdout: 244.7 kWh
